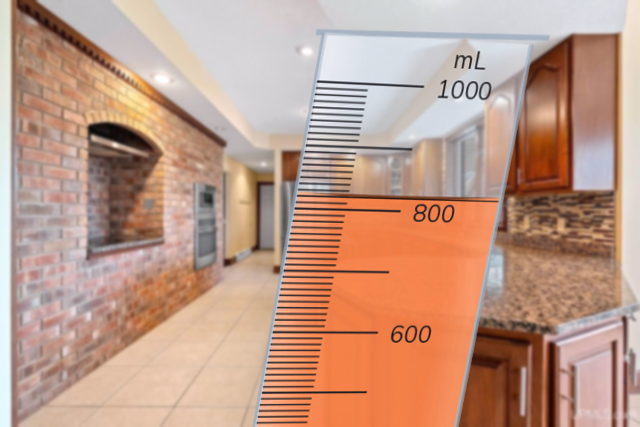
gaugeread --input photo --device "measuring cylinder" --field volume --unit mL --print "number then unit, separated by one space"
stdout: 820 mL
